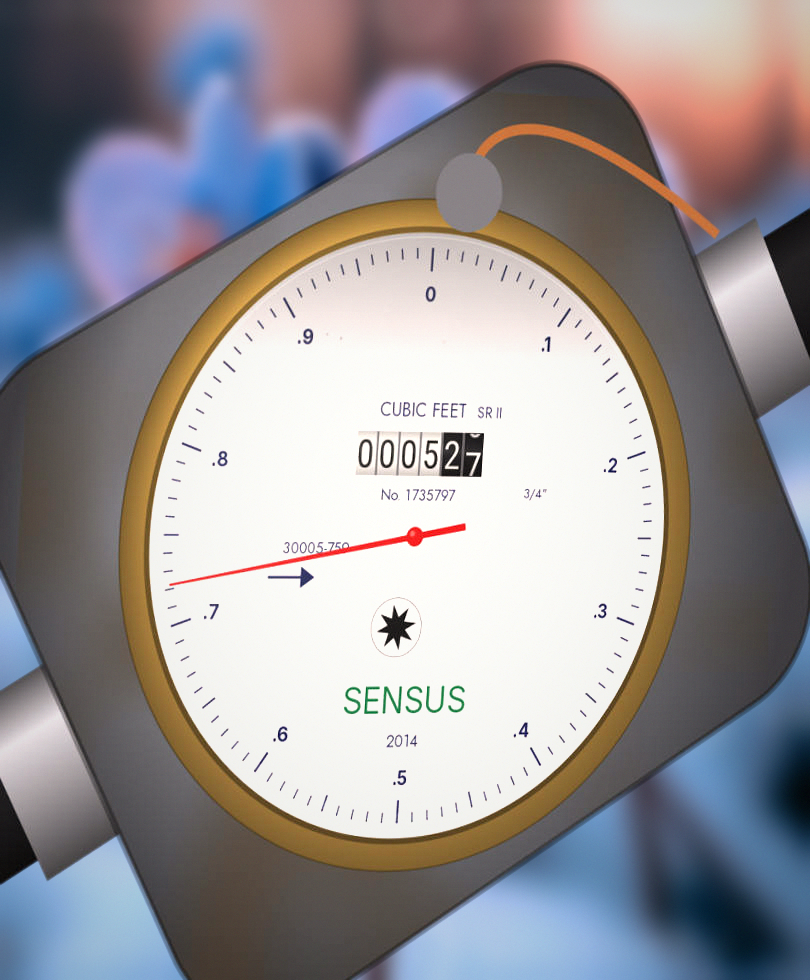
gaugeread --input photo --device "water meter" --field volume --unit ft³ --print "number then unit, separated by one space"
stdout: 526.72 ft³
